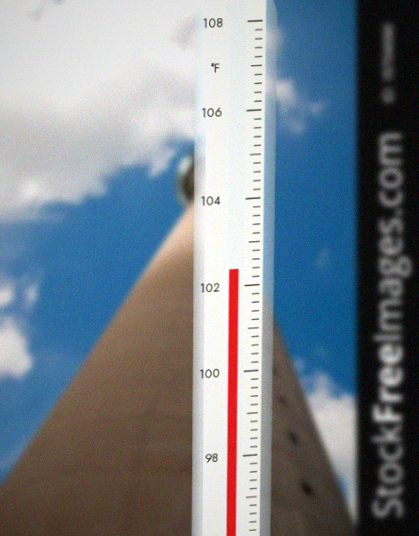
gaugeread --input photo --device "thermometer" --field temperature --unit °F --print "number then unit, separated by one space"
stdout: 102.4 °F
